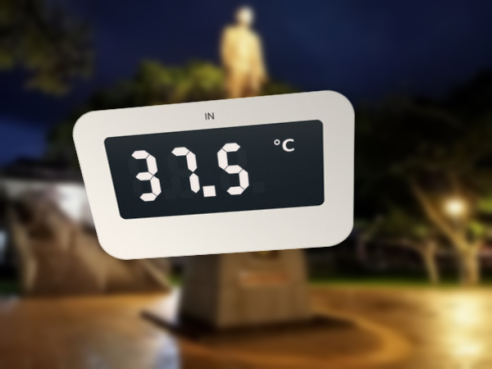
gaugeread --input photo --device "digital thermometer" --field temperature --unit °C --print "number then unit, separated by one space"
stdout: 37.5 °C
